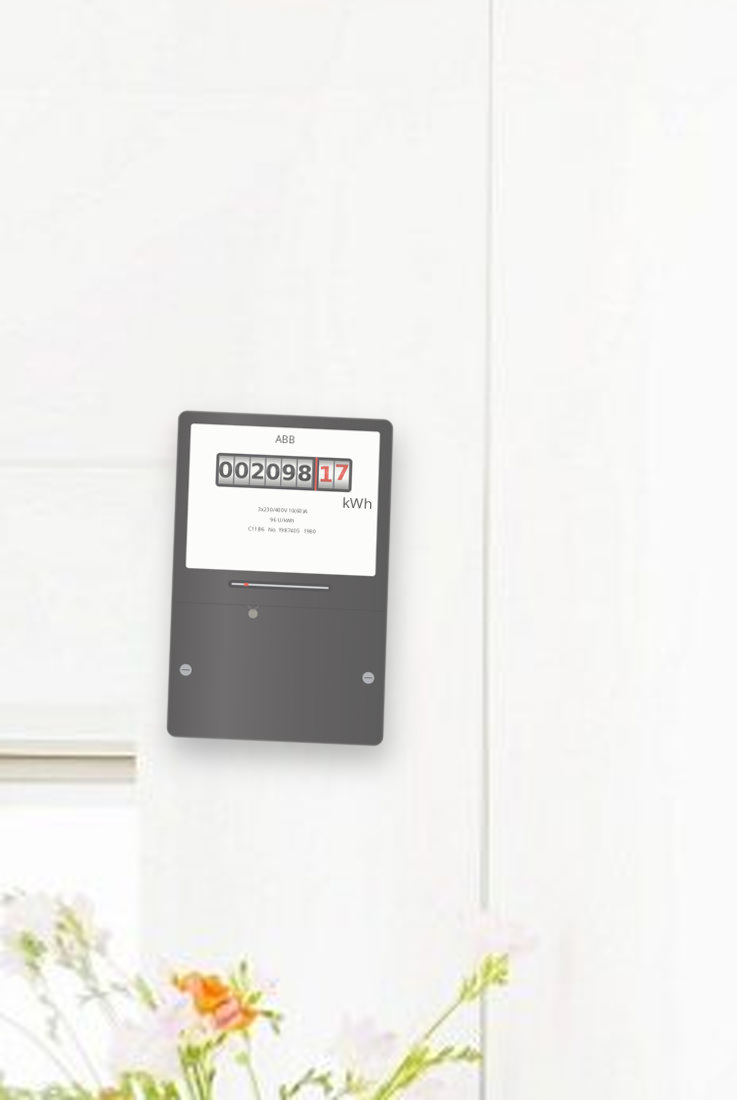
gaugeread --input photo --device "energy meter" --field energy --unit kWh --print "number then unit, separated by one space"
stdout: 2098.17 kWh
